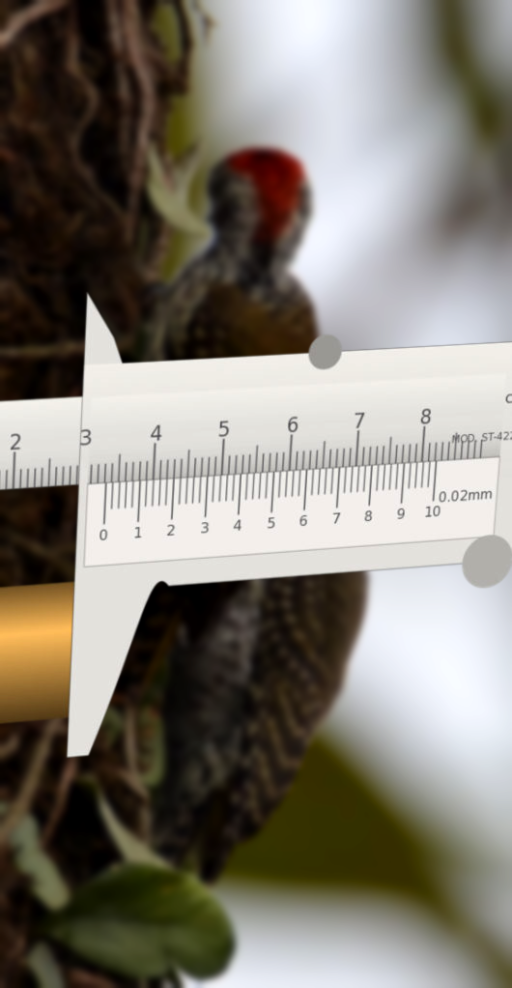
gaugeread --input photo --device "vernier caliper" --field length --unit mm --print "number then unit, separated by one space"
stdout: 33.2 mm
